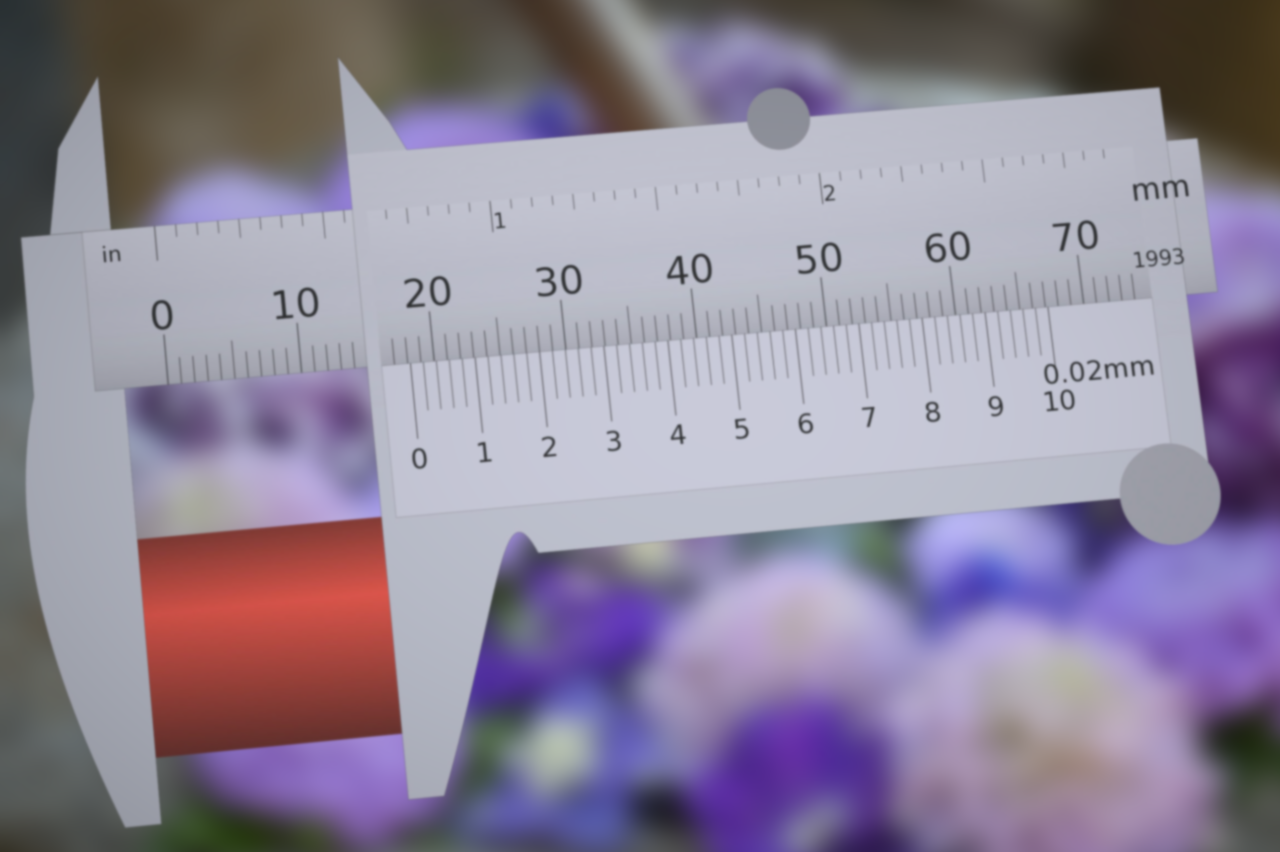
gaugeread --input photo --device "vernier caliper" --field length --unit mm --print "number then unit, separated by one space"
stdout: 18.2 mm
